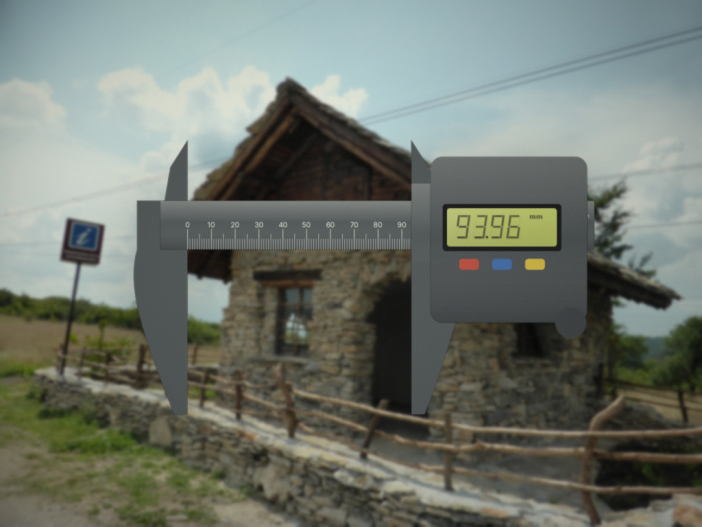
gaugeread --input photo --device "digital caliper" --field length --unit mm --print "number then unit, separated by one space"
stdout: 93.96 mm
